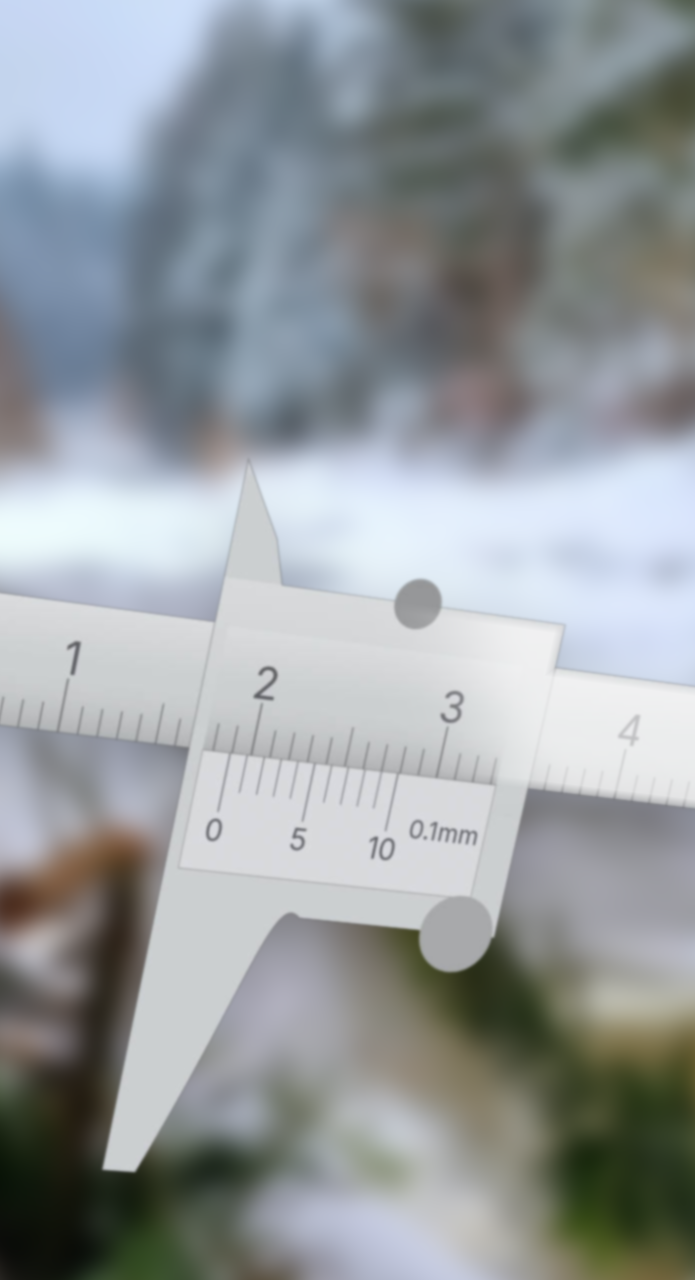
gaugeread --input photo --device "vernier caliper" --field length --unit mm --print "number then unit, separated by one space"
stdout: 18.9 mm
